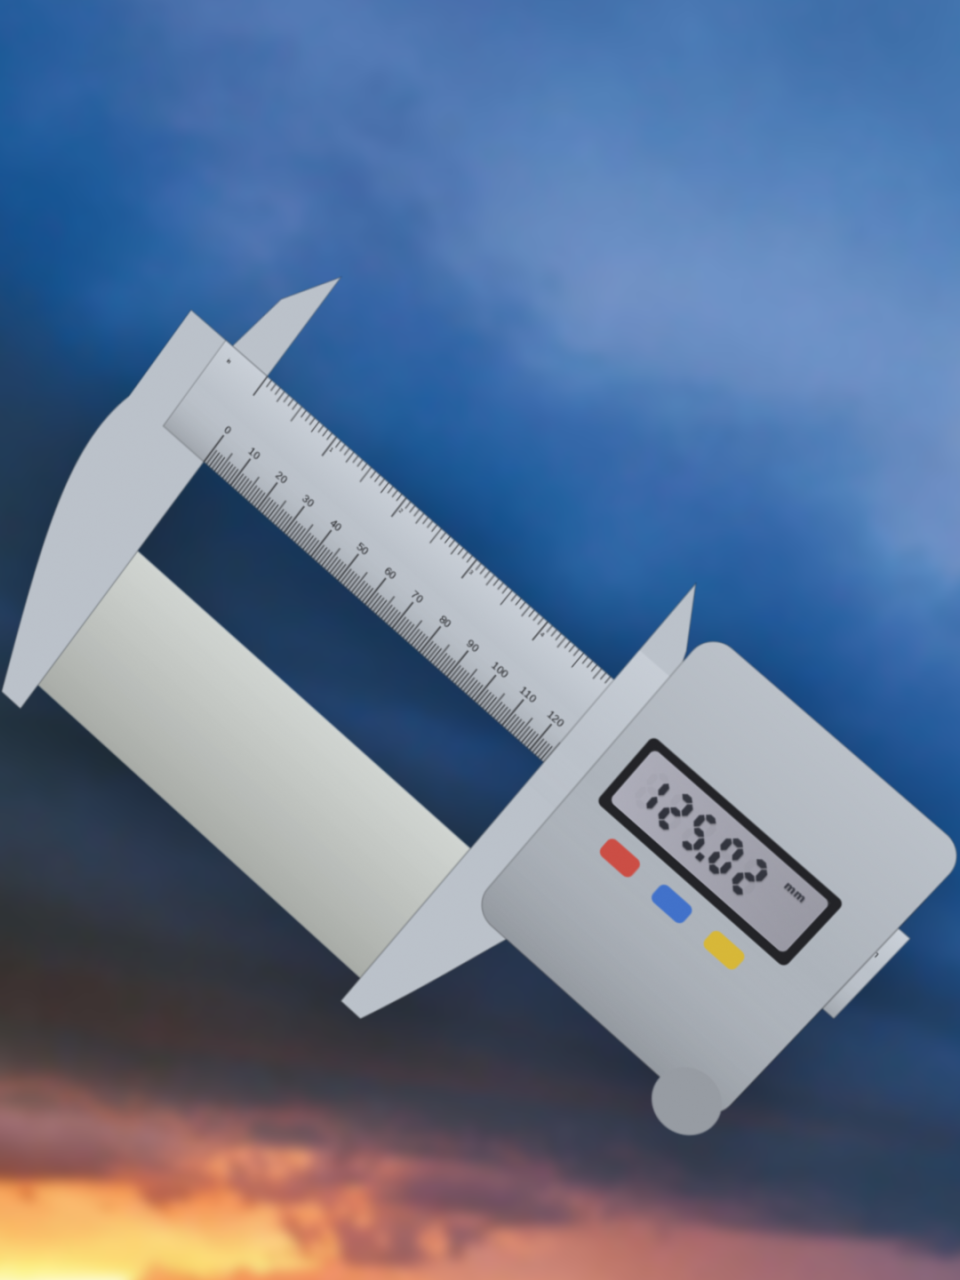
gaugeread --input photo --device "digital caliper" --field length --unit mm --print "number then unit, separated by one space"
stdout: 125.02 mm
